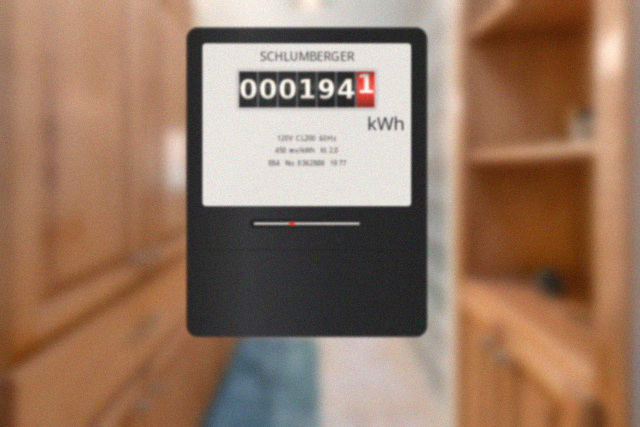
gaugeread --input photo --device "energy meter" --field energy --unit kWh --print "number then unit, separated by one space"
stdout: 194.1 kWh
